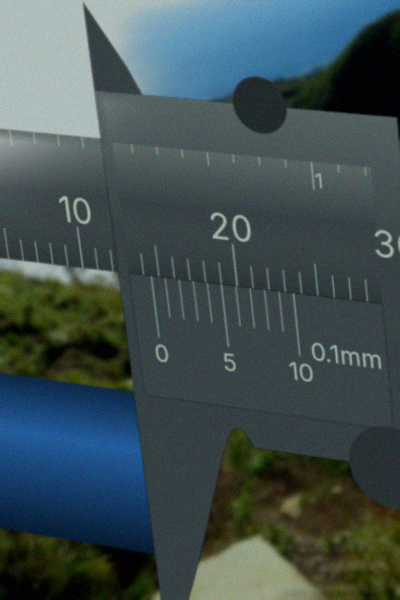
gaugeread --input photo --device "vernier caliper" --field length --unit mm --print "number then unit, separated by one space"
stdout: 14.5 mm
